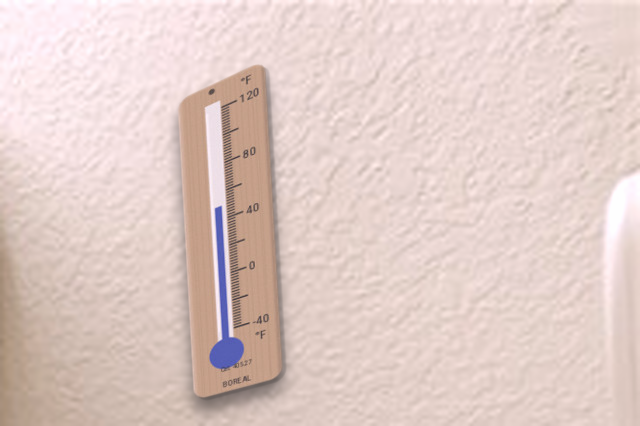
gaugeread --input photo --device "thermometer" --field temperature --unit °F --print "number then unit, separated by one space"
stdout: 50 °F
